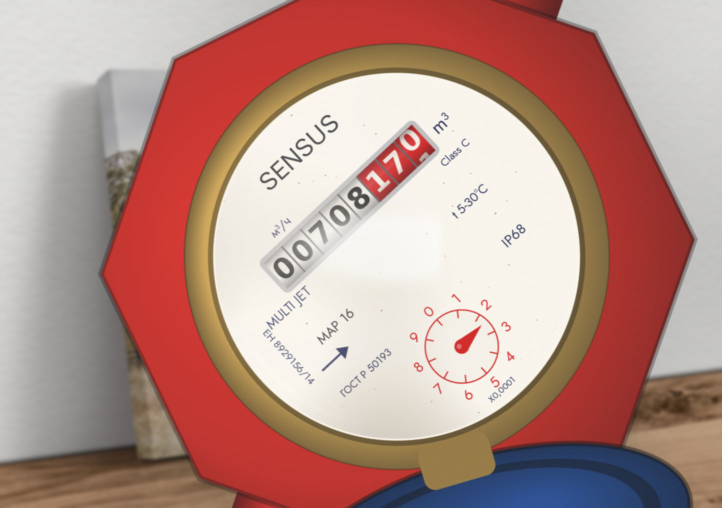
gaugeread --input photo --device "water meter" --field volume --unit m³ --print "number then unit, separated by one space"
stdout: 708.1702 m³
